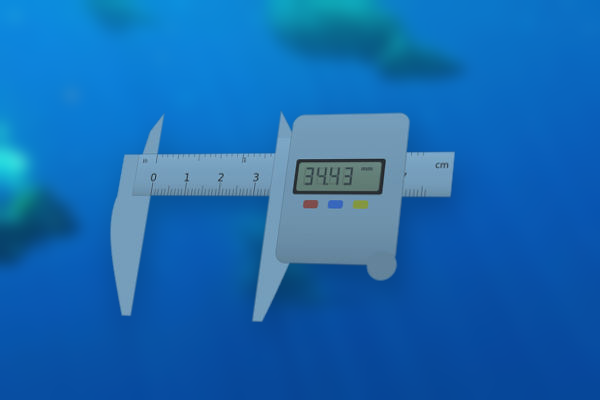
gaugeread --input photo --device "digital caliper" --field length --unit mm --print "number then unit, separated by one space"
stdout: 34.43 mm
